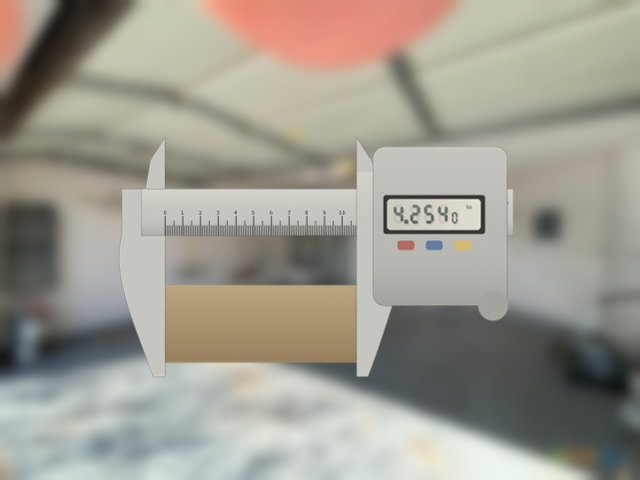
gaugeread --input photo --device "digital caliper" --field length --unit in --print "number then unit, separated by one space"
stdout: 4.2540 in
